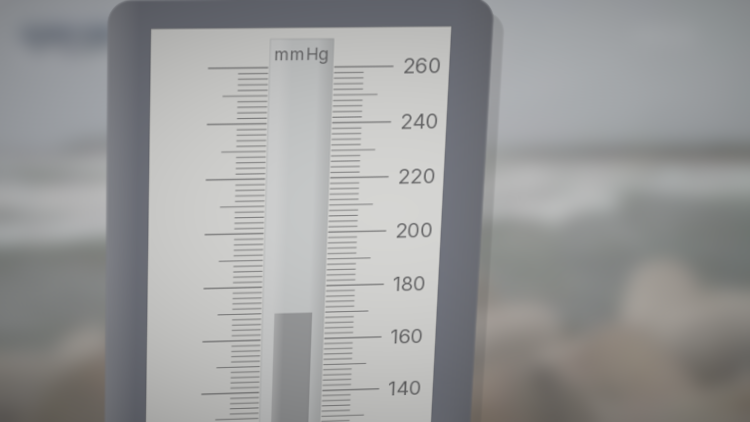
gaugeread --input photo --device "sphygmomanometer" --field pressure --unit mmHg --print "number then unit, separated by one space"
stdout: 170 mmHg
